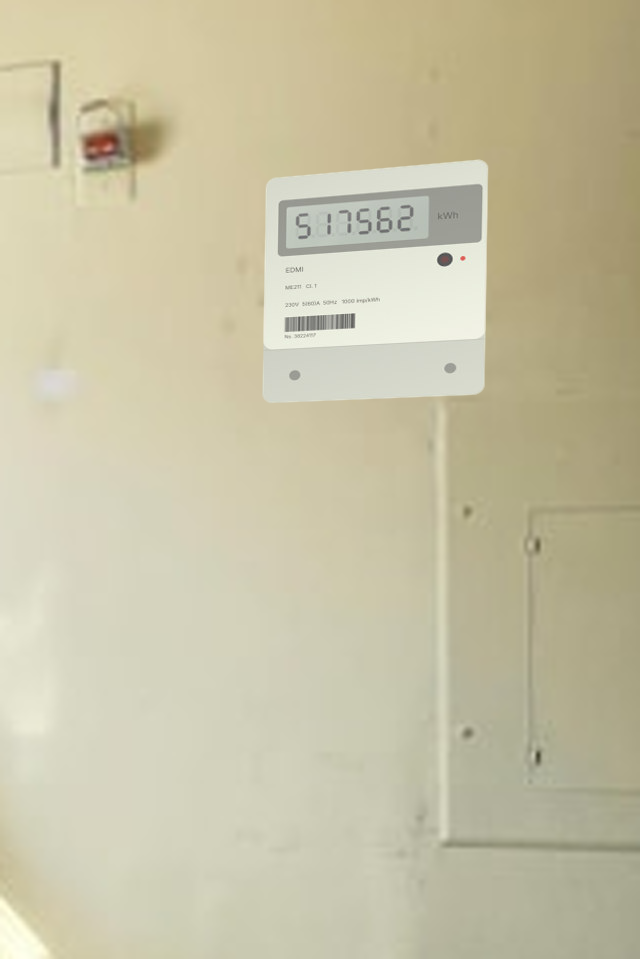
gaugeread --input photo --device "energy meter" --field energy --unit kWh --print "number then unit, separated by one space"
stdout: 517562 kWh
